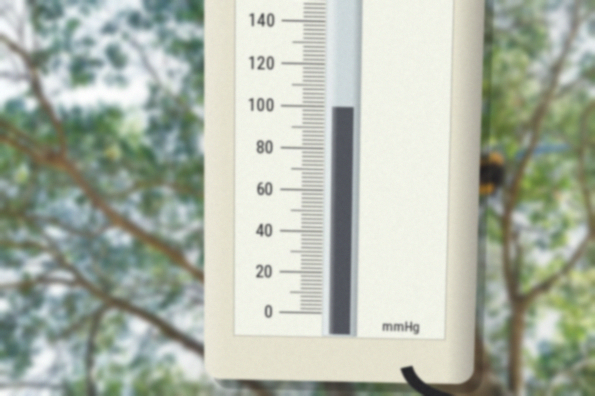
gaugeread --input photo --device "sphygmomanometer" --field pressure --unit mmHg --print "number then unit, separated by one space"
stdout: 100 mmHg
